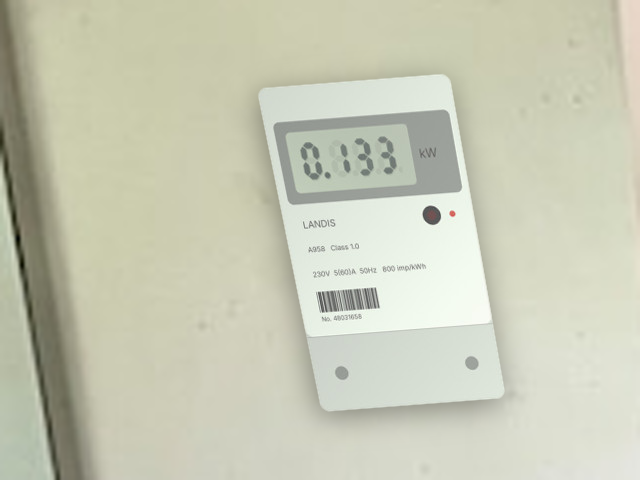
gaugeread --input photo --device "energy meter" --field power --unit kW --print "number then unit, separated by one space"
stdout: 0.133 kW
